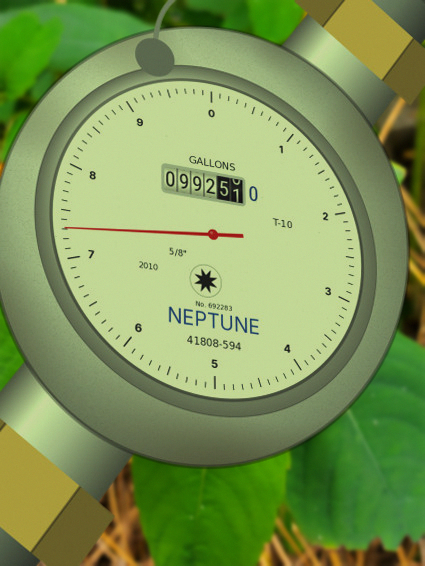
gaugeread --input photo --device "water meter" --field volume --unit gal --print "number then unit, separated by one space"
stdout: 992507.3 gal
